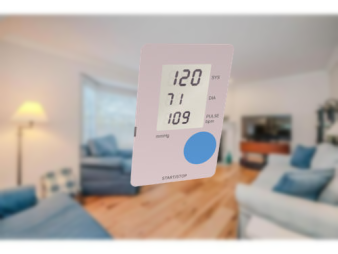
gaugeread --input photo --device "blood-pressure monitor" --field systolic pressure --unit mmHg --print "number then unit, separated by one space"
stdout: 120 mmHg
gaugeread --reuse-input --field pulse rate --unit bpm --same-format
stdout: 109 bpm
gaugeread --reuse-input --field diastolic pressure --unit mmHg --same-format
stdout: 71 mmHg
